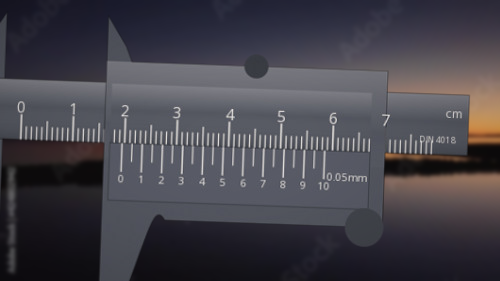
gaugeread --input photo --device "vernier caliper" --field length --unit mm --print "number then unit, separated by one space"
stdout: 19.5 mm
